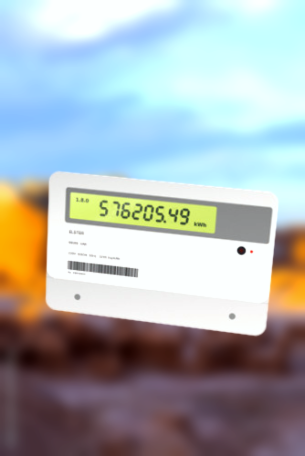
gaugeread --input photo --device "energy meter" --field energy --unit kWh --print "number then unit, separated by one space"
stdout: 576205.49 kWh
